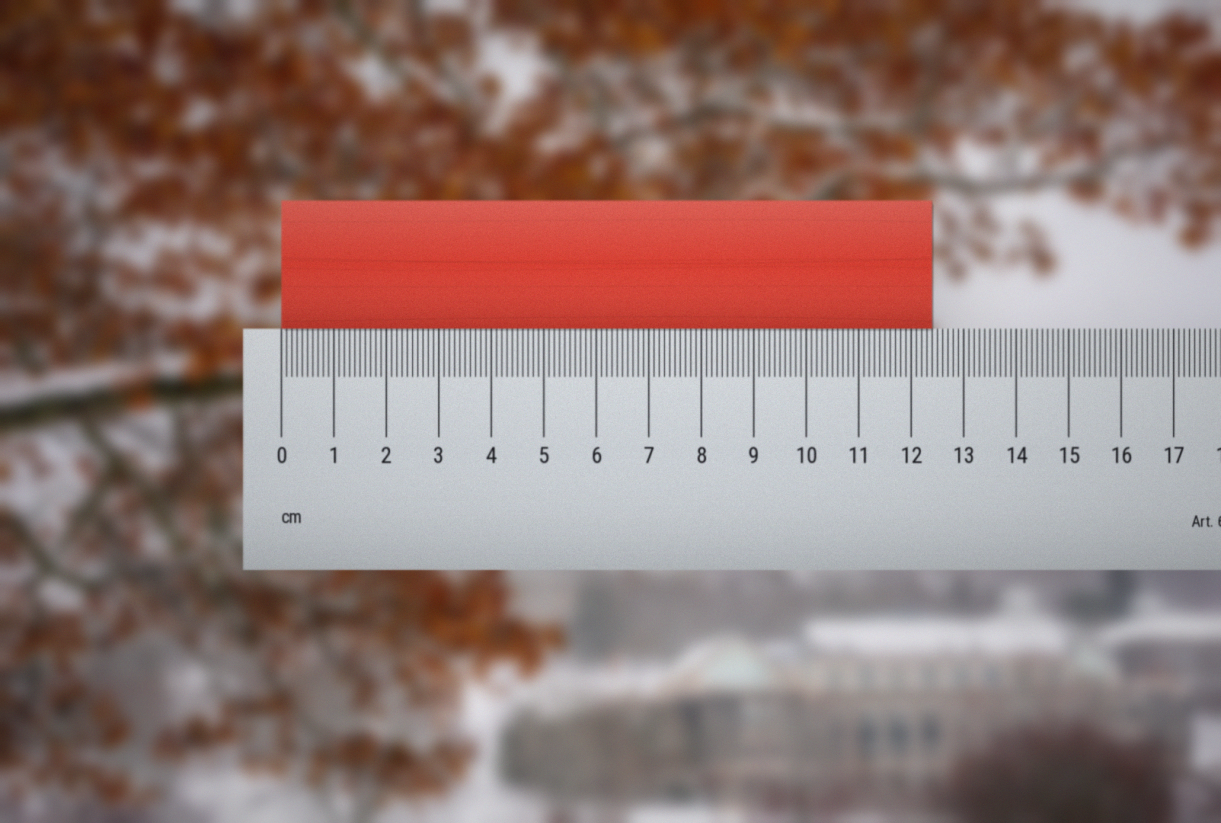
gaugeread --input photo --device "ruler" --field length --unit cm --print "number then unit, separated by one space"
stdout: 12.4 cm
